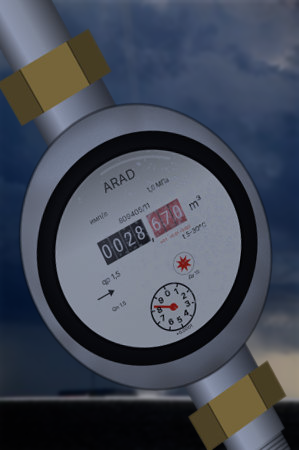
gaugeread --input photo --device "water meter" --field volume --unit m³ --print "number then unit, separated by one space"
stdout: 28.6708 m³
